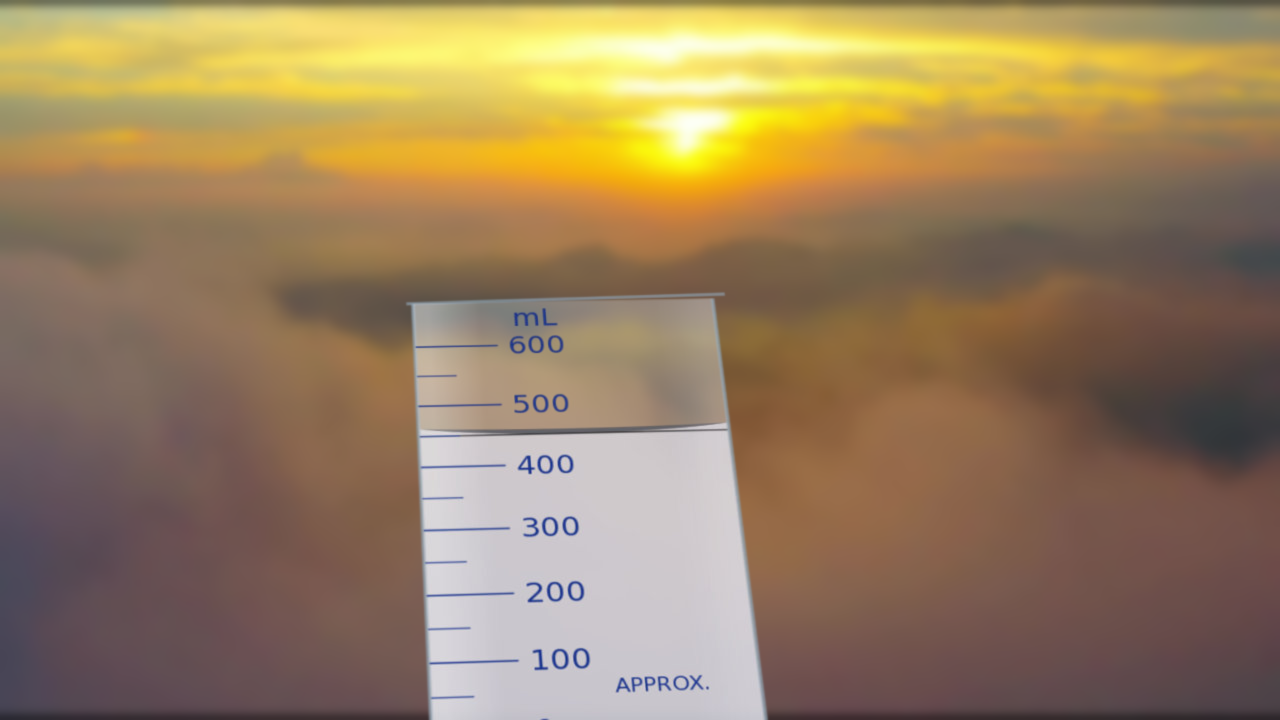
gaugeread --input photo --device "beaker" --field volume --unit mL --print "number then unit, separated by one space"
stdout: 450 mL
